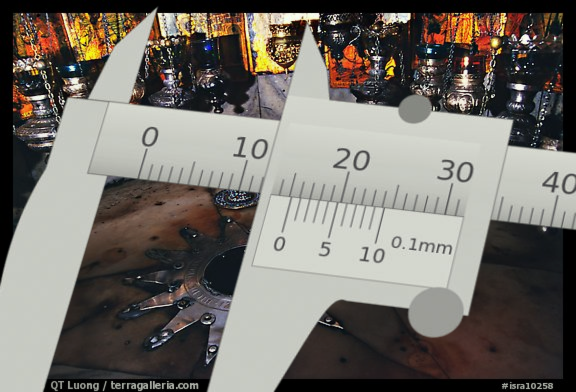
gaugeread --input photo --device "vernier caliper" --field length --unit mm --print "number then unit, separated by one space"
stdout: 15.2 mm
